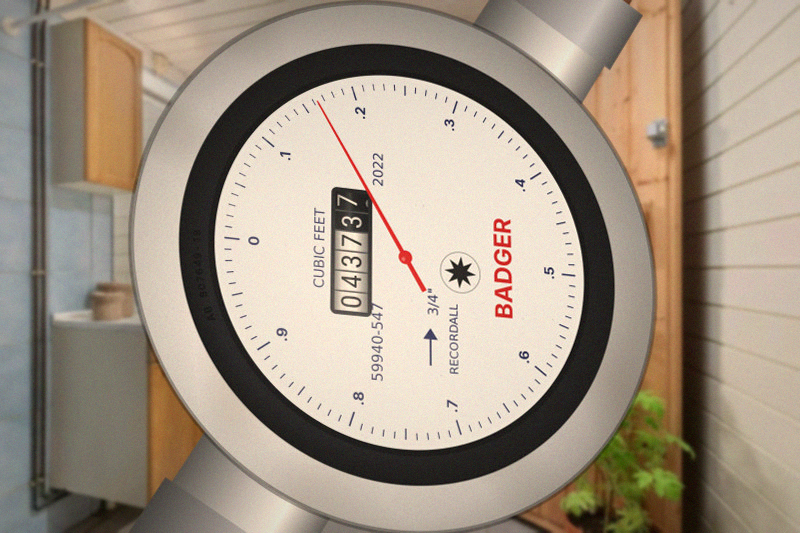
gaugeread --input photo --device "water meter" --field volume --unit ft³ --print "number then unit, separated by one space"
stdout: 43737.16 ft³
